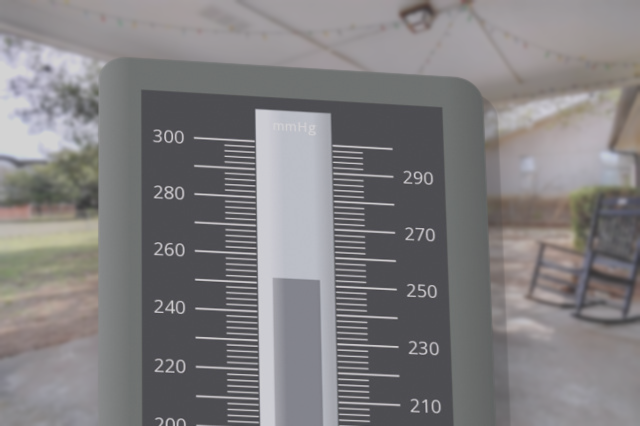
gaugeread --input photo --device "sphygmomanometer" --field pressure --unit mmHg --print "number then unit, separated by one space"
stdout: 252 mmHg
